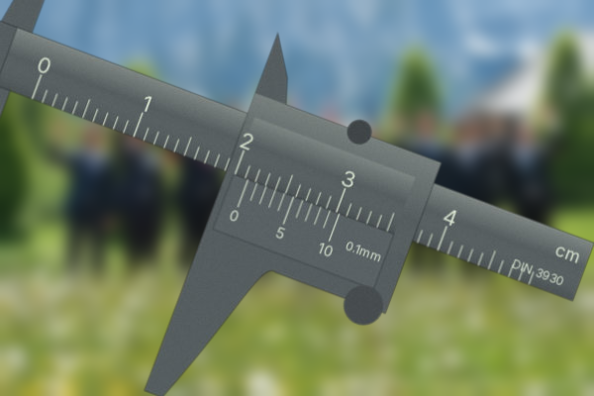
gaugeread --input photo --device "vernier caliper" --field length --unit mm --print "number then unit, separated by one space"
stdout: 21.3 mm
